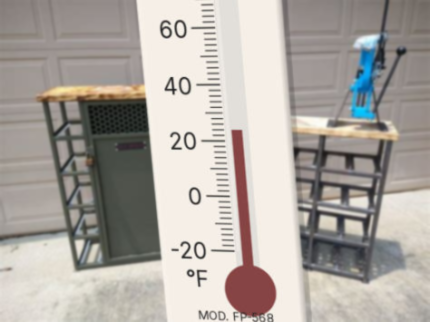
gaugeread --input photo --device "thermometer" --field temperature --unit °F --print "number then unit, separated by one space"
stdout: 24 °F
